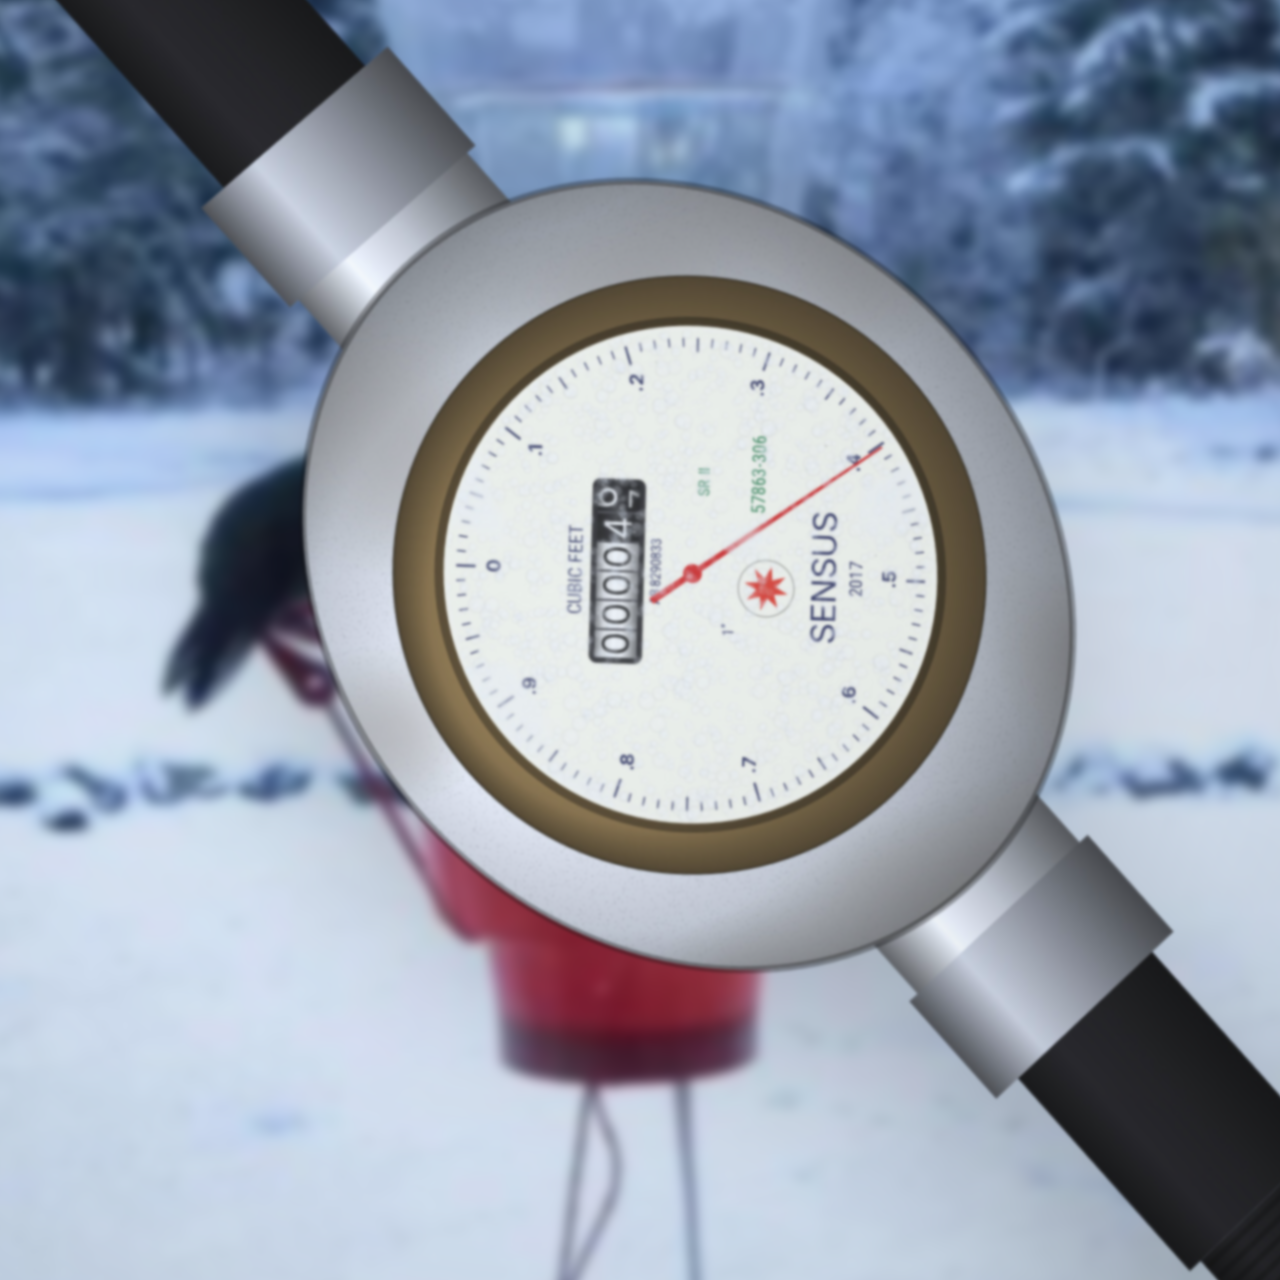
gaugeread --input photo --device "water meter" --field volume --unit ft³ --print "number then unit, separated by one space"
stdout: 46.40 ft³
